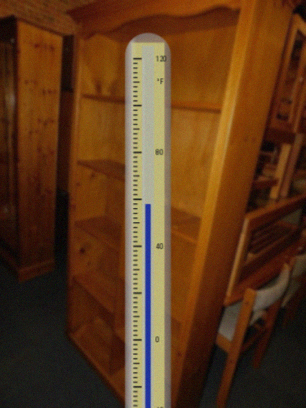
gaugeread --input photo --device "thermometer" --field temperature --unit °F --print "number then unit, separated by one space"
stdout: 58 °F
